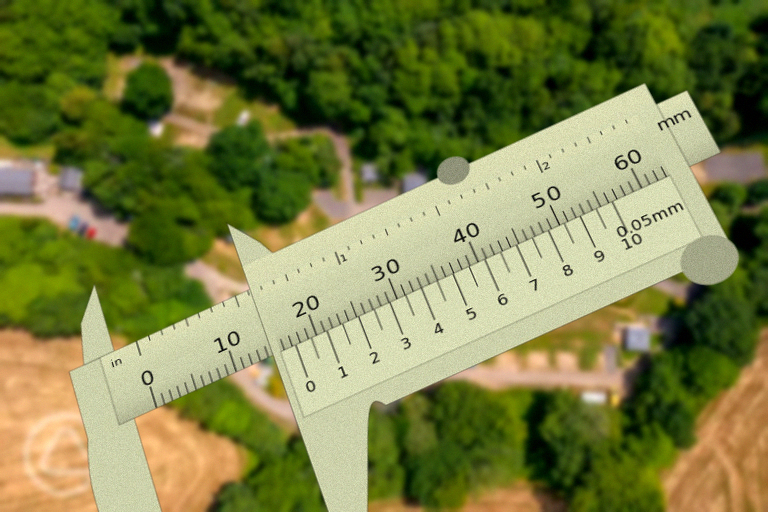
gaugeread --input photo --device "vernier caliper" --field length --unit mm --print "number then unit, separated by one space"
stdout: 17.4 mm
